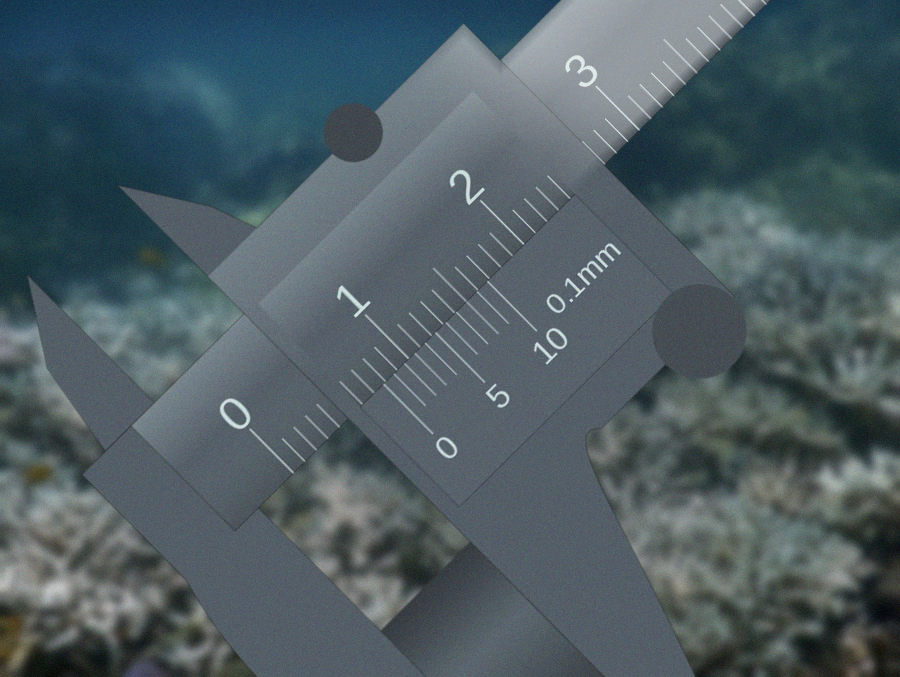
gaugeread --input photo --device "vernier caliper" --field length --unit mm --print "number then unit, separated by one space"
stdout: 7.8 mm
